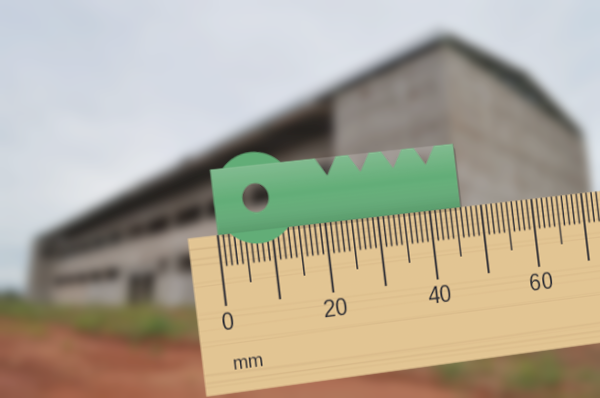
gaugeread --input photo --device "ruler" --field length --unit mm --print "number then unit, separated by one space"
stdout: 46 mm
